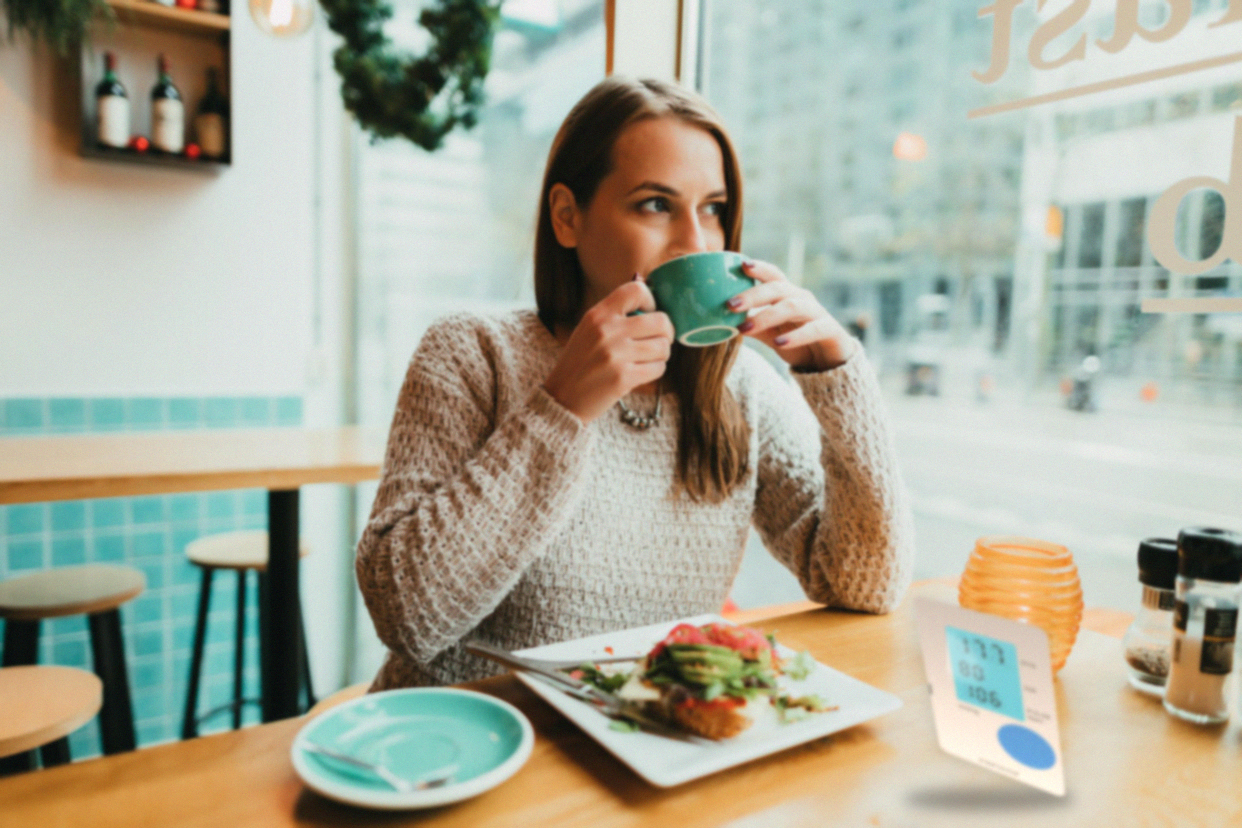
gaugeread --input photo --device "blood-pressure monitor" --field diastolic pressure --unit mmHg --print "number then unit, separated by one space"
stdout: 80 mmHg
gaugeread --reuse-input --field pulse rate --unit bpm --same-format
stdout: 106 bpm
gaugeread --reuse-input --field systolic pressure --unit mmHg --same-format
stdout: 177 mmHg
